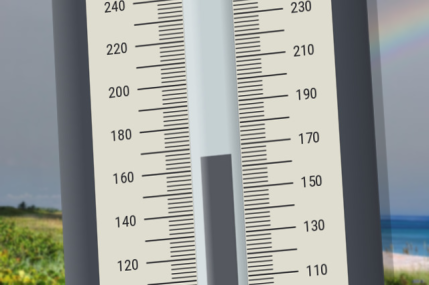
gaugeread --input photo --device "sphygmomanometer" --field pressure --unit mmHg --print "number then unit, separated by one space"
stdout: 166 mmHg
